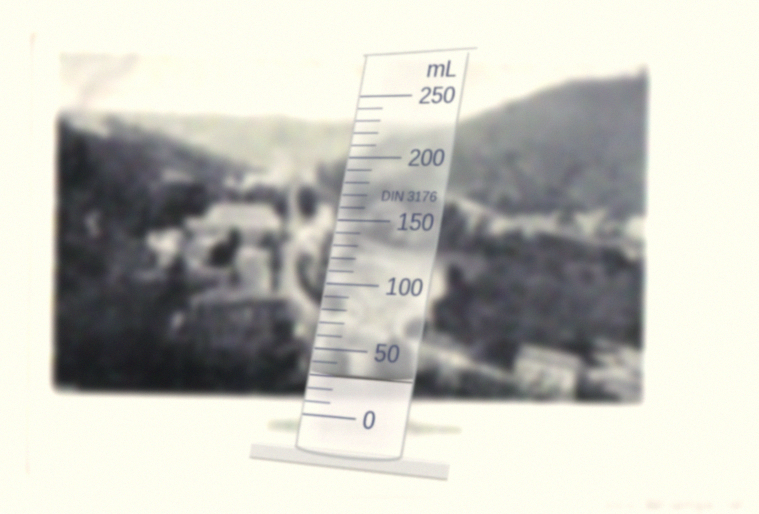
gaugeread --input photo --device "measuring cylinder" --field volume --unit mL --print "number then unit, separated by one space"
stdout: 30 mL
